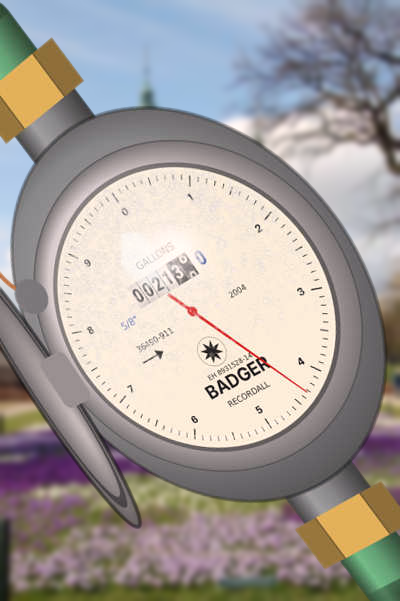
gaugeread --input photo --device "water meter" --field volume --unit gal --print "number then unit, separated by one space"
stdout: 21384.3 gal
